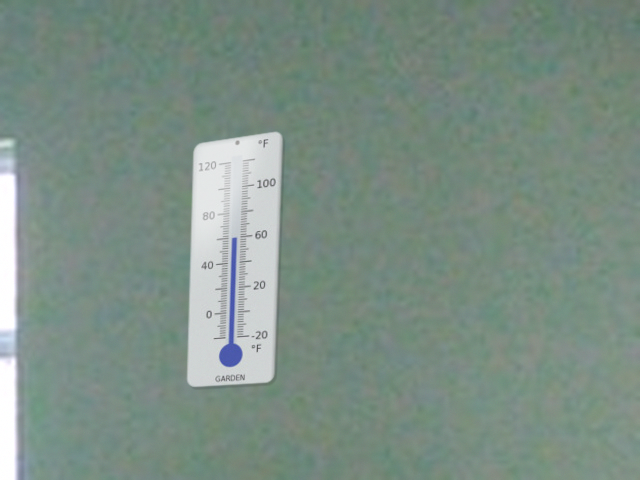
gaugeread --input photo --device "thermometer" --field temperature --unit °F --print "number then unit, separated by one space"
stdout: 60 °F
